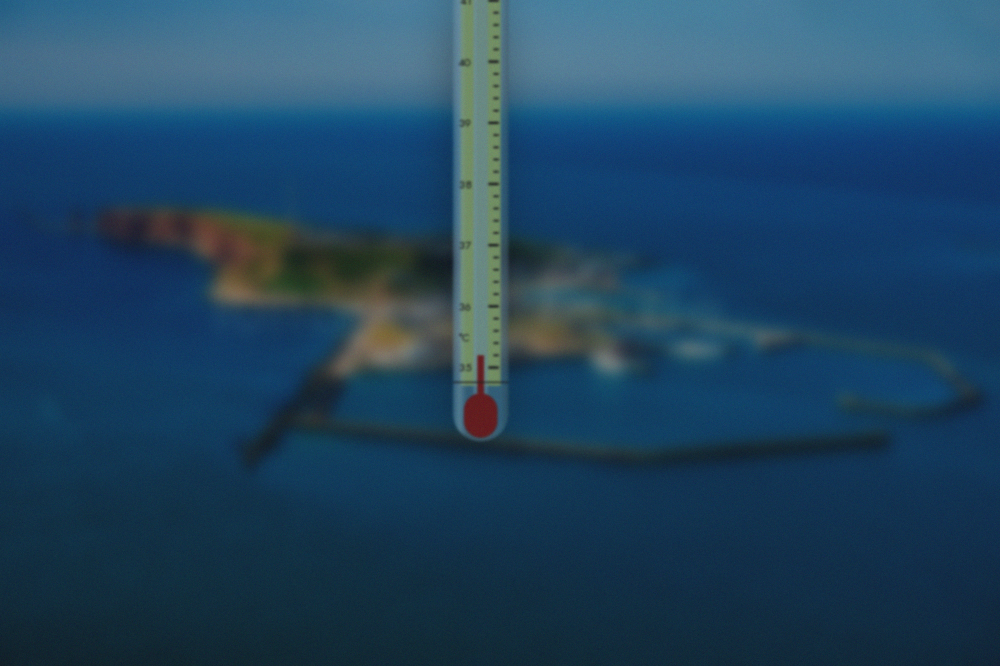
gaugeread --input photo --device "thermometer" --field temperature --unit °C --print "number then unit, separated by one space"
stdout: 35.2 °C
